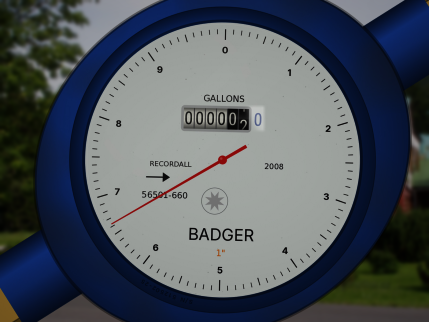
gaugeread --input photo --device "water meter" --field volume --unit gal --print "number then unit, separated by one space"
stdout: 16.6 gal
